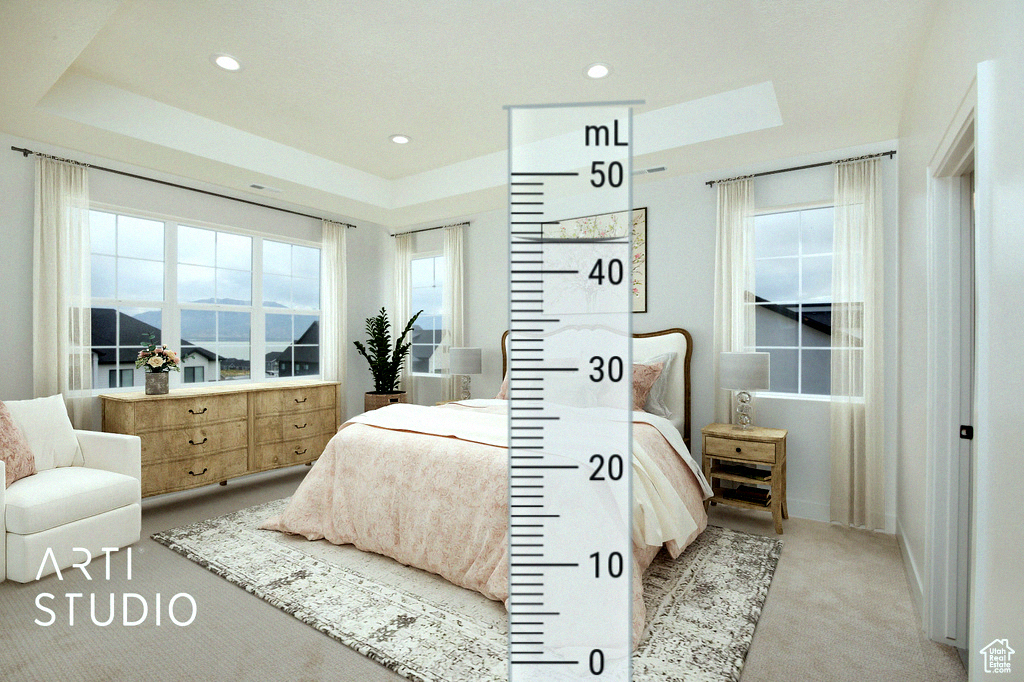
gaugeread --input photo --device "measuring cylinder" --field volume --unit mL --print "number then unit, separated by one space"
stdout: 43 mL
